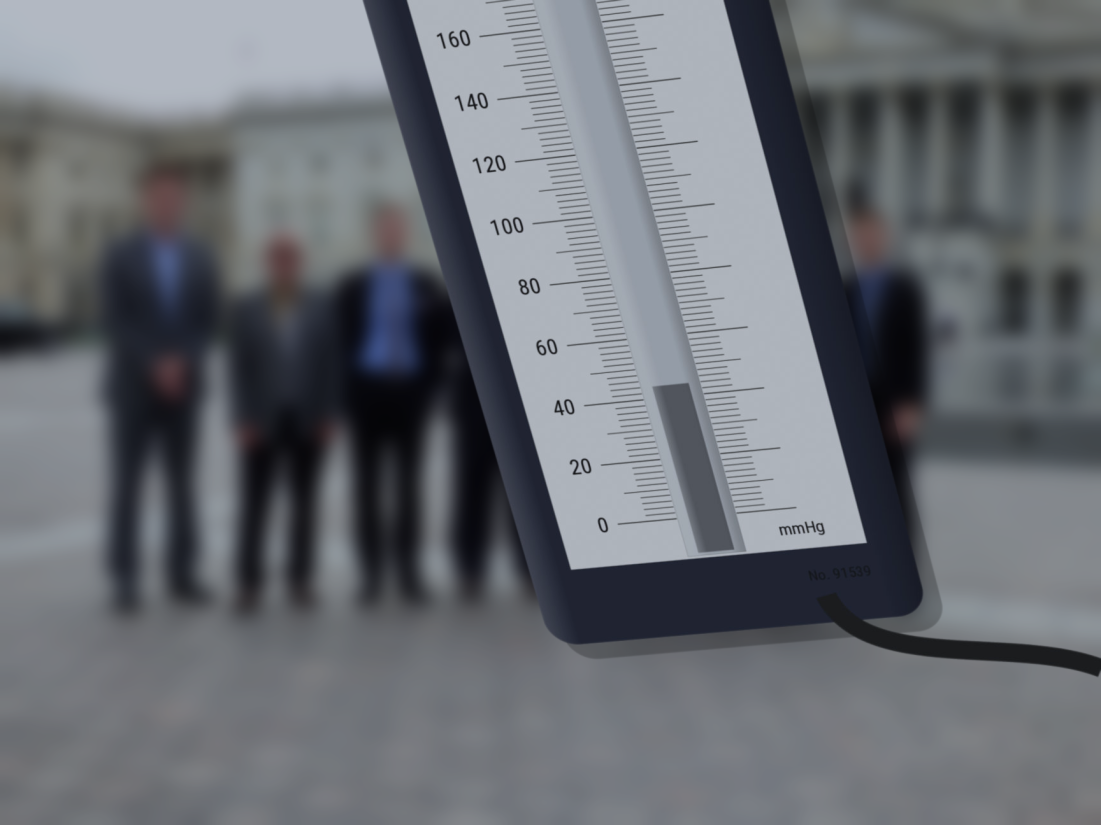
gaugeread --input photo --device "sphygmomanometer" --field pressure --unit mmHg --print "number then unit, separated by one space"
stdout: 44 mmHg
